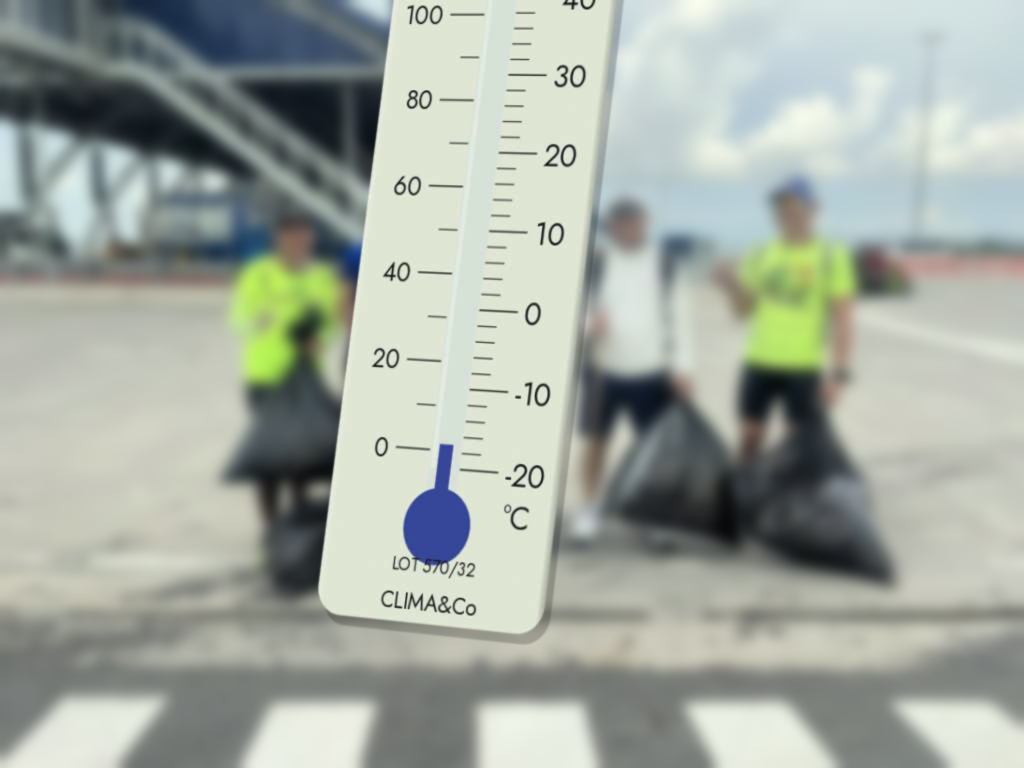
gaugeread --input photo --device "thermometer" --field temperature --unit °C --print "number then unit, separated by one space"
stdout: -17 °C
